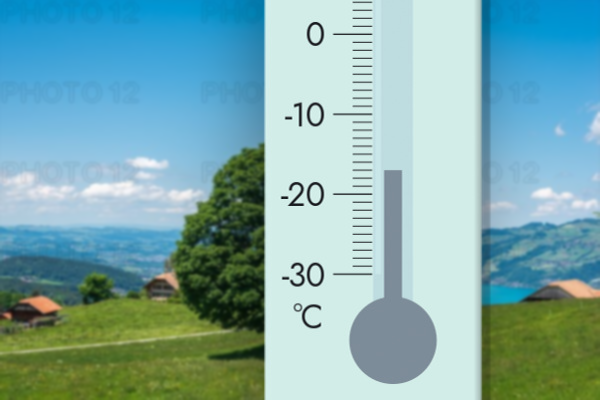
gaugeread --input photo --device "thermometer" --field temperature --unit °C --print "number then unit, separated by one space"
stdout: -17 °C
